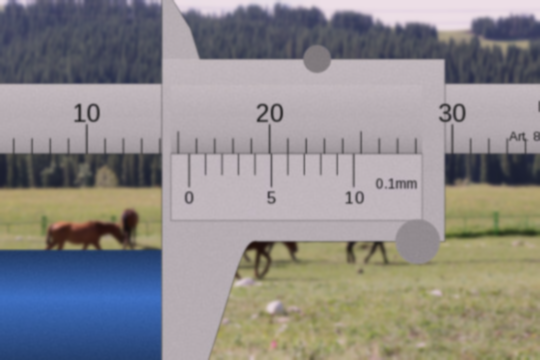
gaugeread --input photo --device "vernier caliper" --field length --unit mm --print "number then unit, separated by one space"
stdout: 15.6 mm
